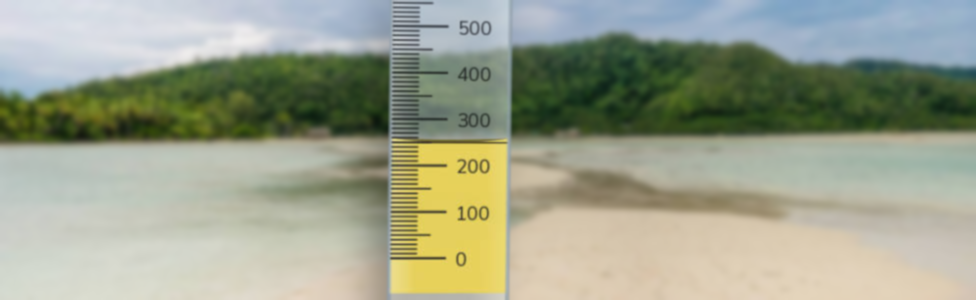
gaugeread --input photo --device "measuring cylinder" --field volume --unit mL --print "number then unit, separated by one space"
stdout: 250 mL
